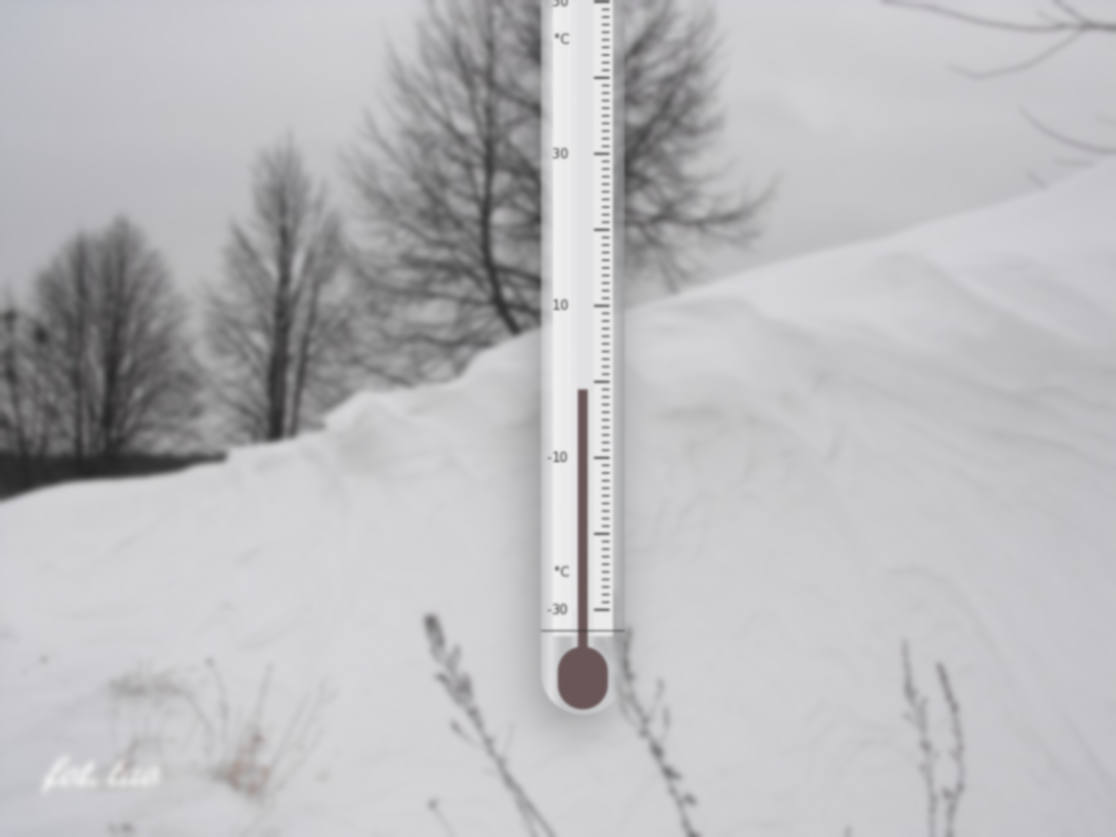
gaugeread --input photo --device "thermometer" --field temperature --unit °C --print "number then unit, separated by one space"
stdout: -1 °C
